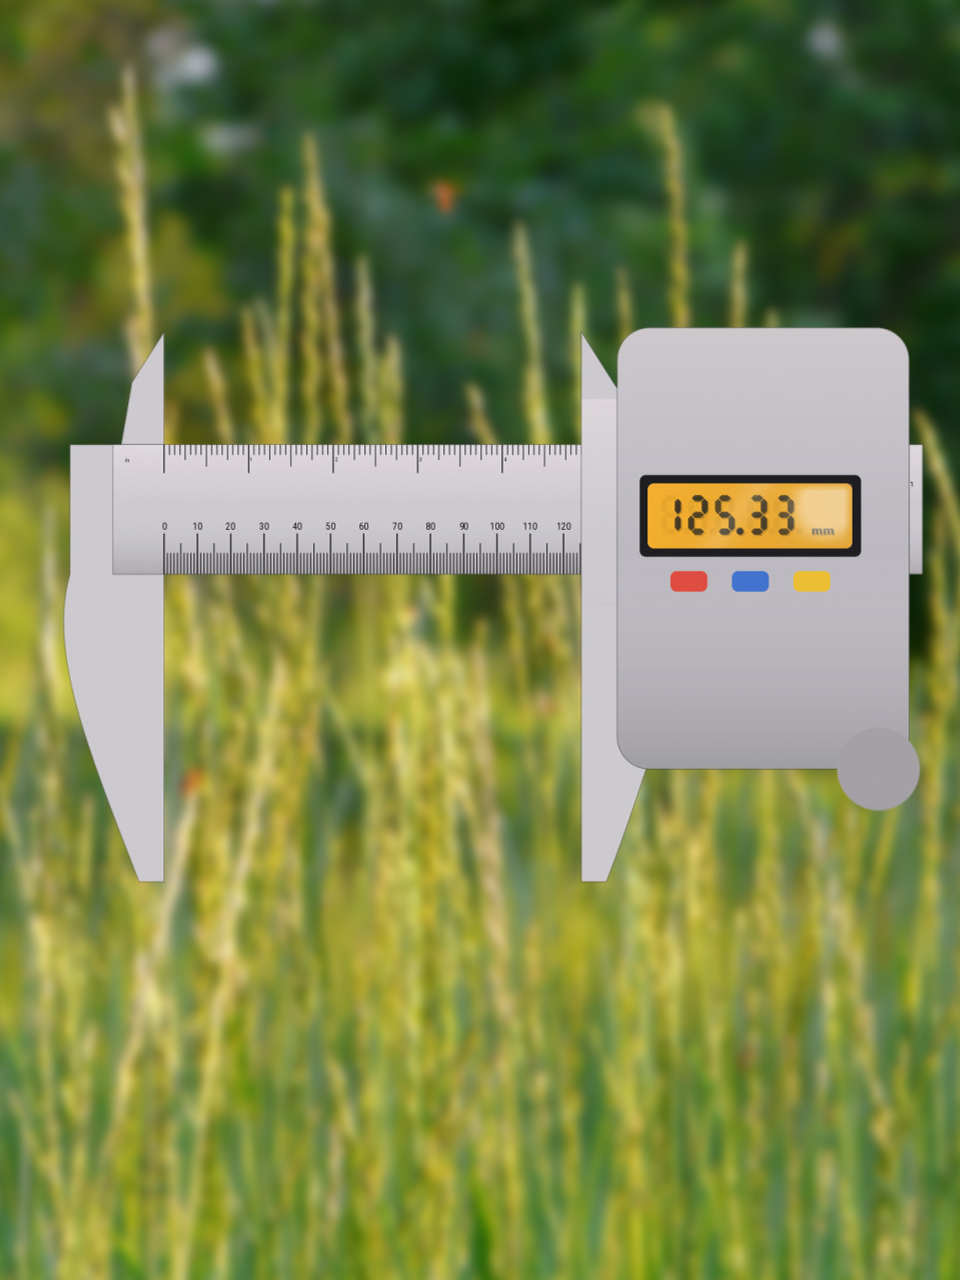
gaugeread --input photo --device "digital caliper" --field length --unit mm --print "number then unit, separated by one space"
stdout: 125.33 mm
